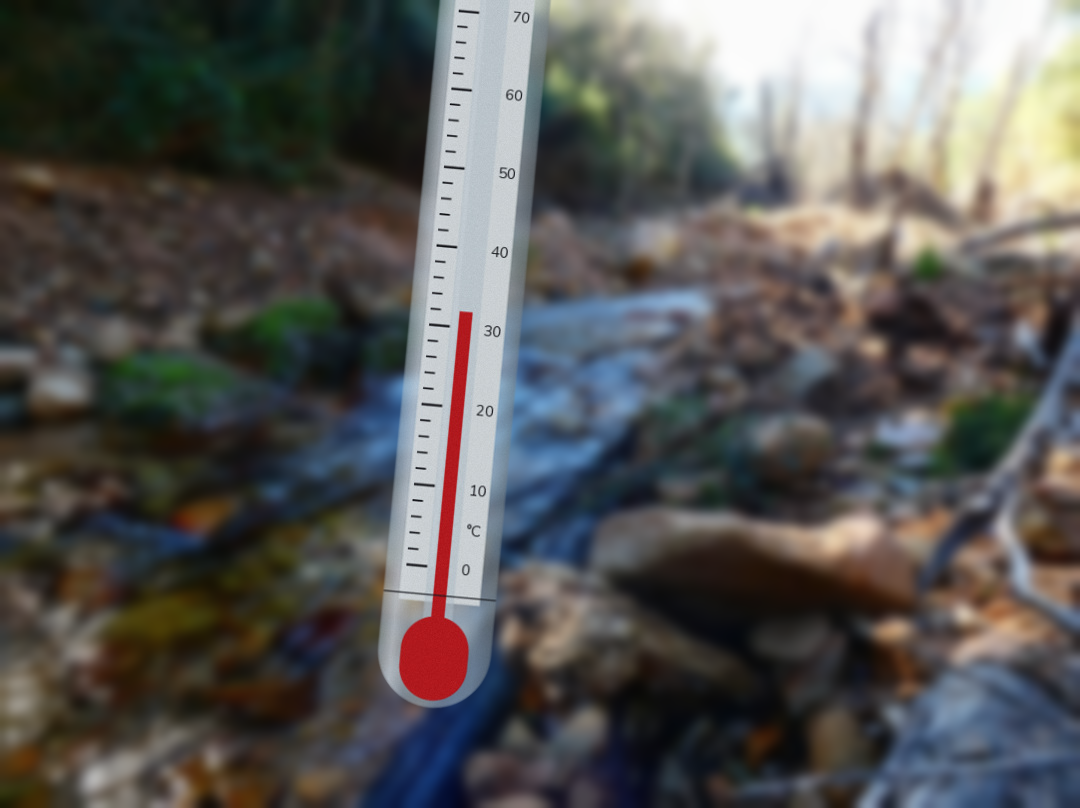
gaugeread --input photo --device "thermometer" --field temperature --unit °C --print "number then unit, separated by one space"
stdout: 32 °C
